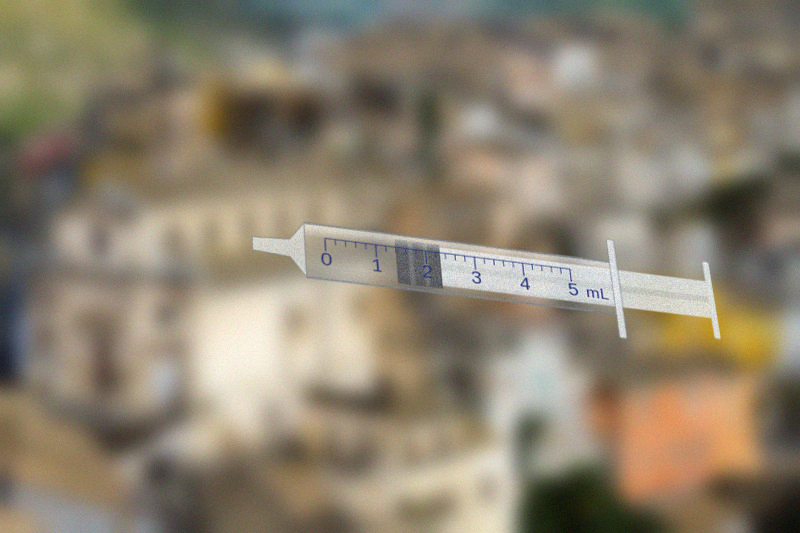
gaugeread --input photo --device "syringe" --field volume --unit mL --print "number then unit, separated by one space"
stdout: 1.4 mL
